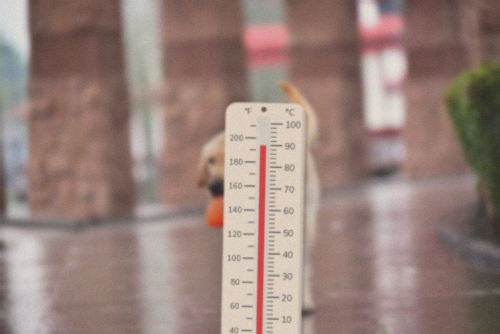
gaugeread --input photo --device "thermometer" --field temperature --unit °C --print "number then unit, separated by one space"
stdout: 90 °C
